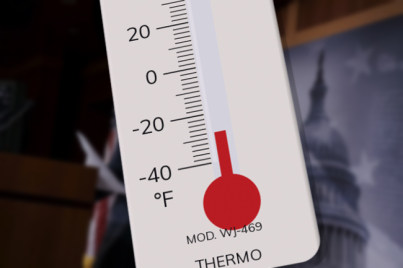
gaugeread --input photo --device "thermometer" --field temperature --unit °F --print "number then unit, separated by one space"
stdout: -28 °F
